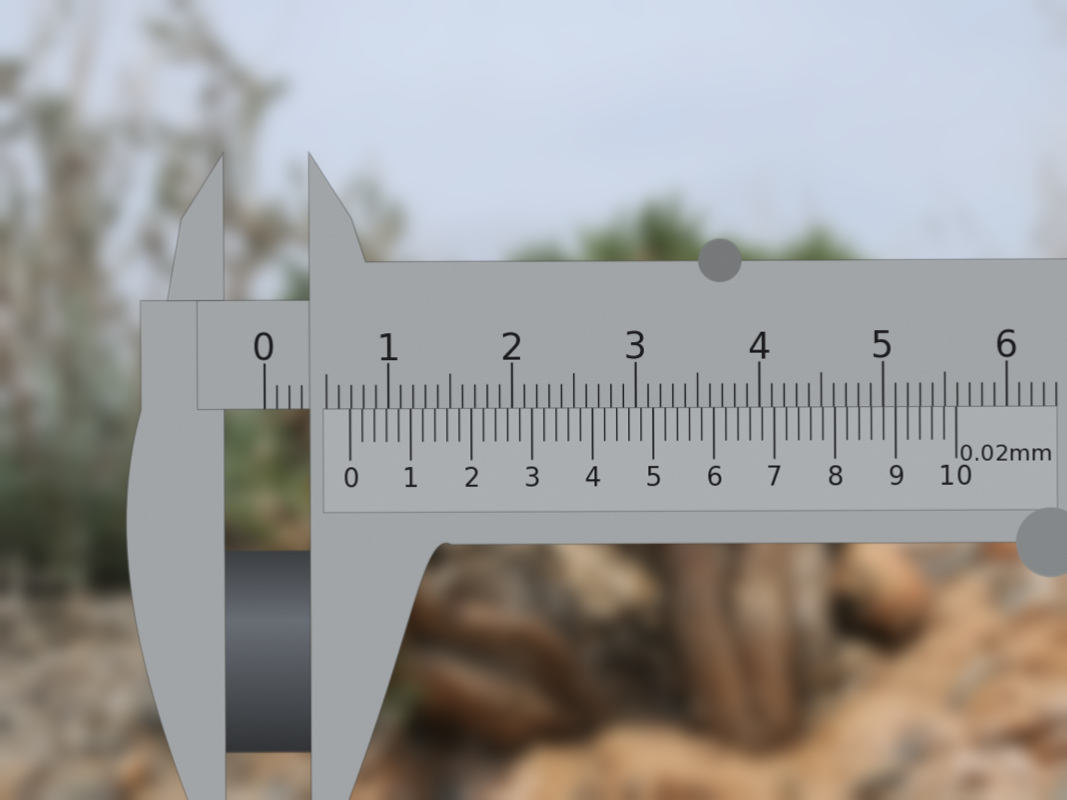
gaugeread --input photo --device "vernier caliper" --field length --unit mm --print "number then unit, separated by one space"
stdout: 6.9 mm
